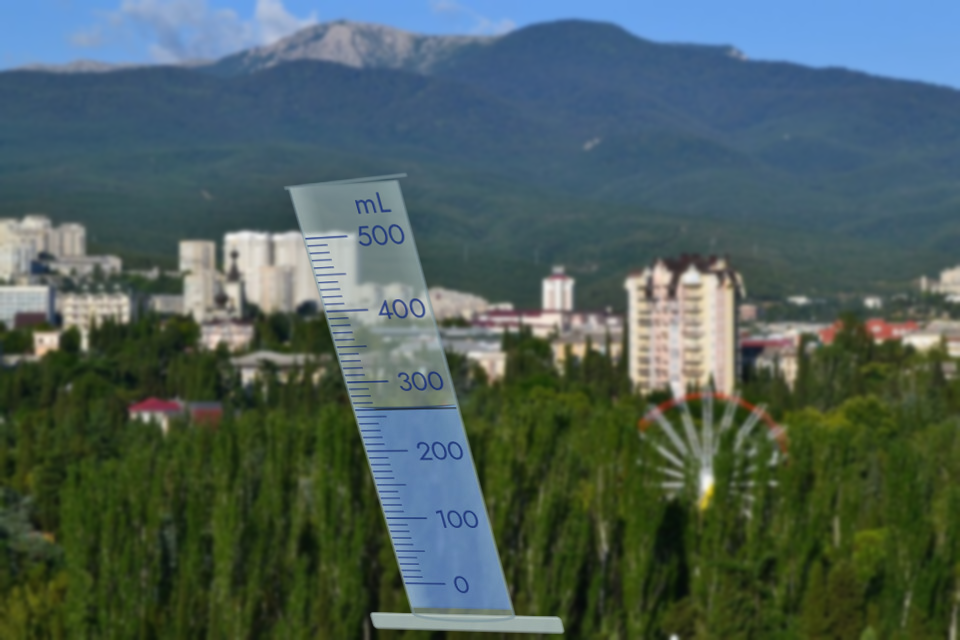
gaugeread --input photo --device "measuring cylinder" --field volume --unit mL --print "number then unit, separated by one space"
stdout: 260 mL
